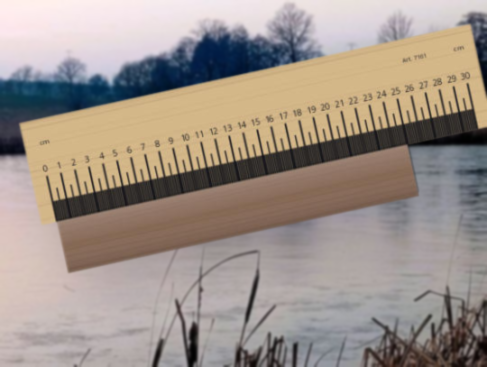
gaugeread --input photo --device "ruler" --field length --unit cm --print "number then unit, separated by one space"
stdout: 25 cm
